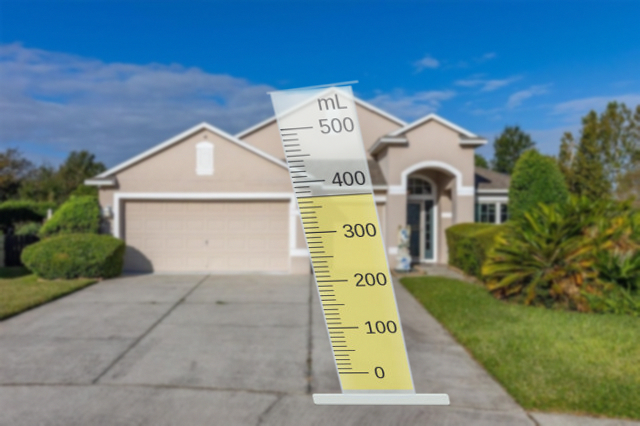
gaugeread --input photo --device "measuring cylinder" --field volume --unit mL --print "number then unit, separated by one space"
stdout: 370 mL
